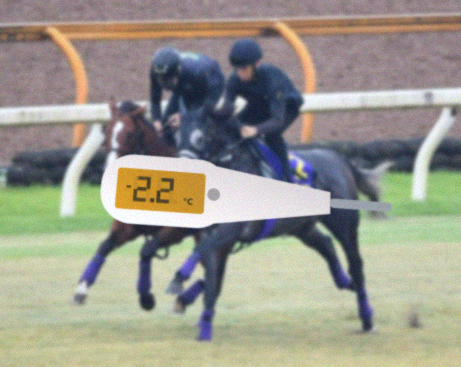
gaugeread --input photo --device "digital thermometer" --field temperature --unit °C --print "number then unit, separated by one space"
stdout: -2.2 °C
